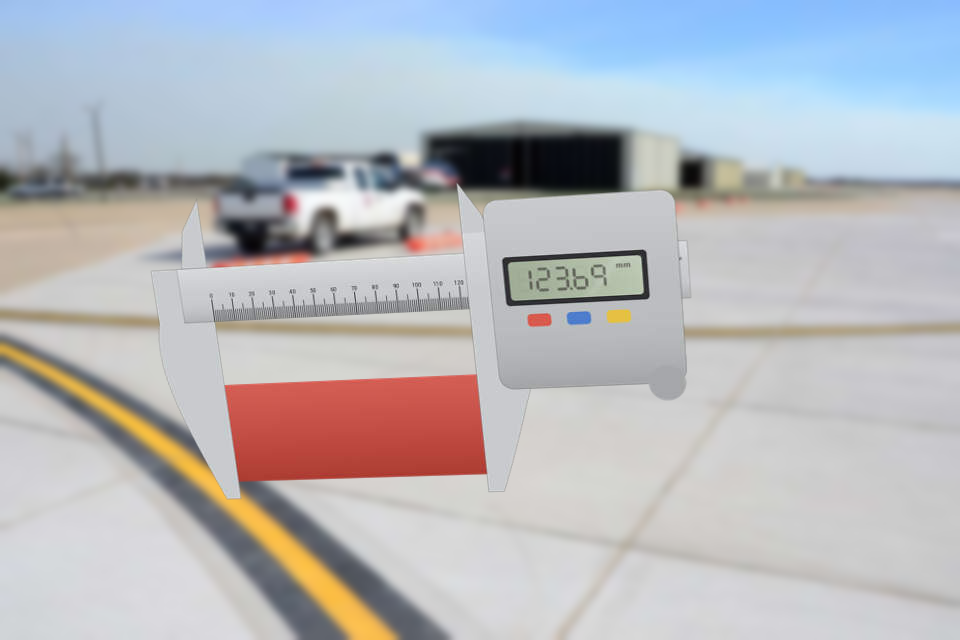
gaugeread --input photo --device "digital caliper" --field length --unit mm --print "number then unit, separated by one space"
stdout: 123.69 mm
